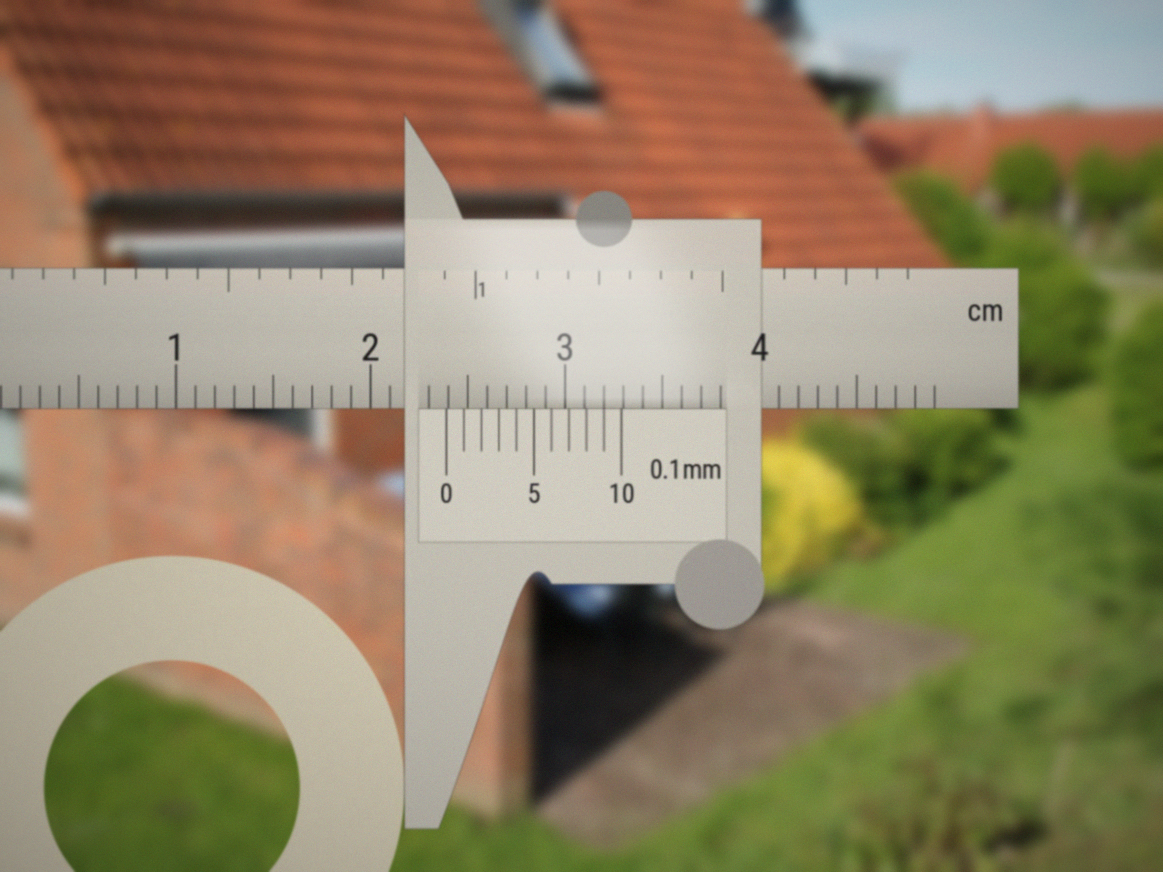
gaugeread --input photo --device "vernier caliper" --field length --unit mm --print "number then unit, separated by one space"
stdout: 23.9 mm
